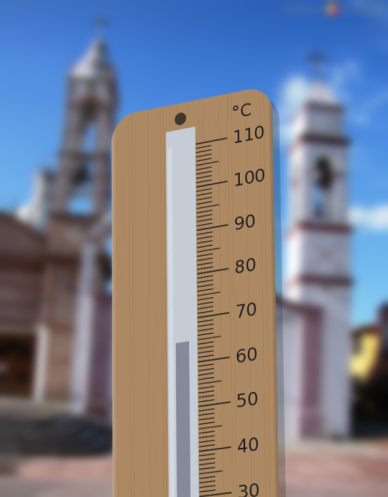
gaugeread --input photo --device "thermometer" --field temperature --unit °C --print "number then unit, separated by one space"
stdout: 65 °C
